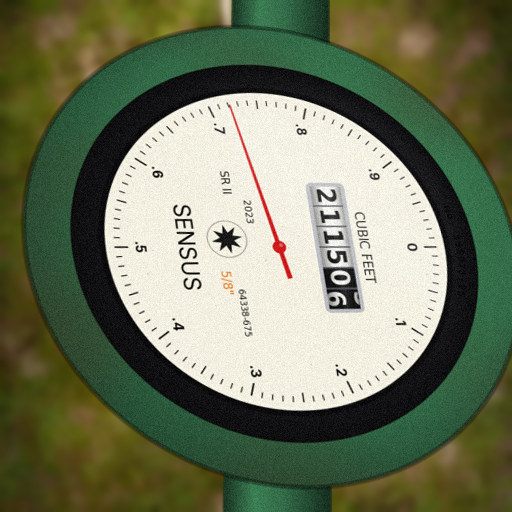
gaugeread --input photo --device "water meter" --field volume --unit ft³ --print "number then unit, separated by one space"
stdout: 211505.72 ft³
